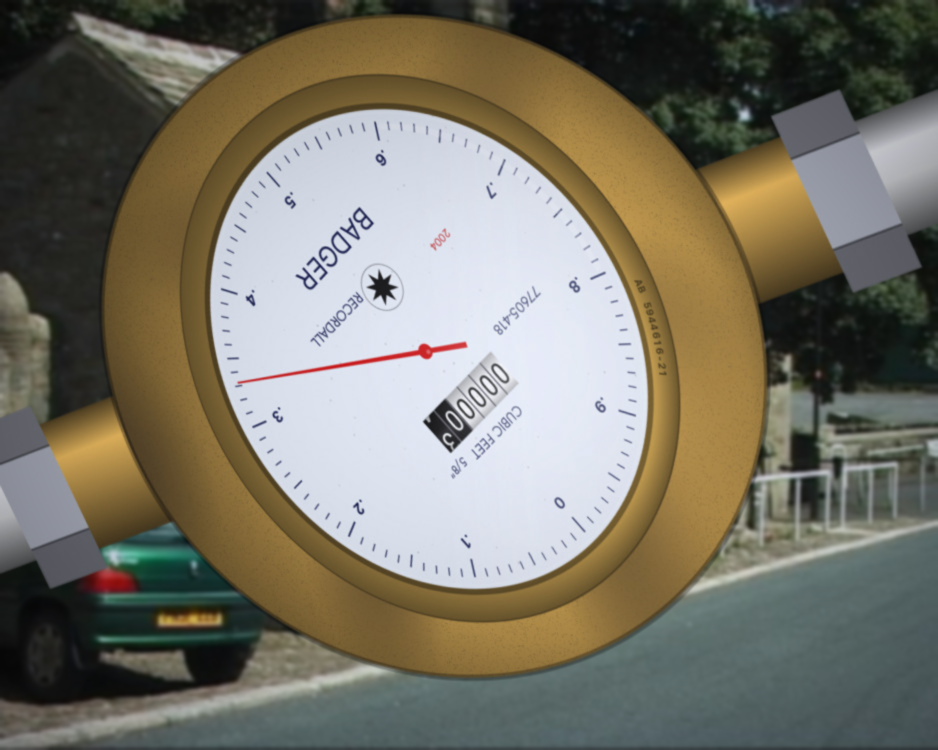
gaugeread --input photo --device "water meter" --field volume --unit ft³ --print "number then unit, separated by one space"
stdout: 3.33 ft³
